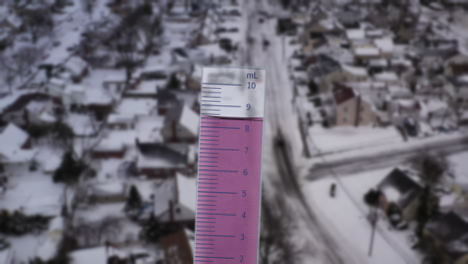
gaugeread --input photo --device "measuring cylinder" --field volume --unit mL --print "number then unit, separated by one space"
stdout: 8.4 mL
